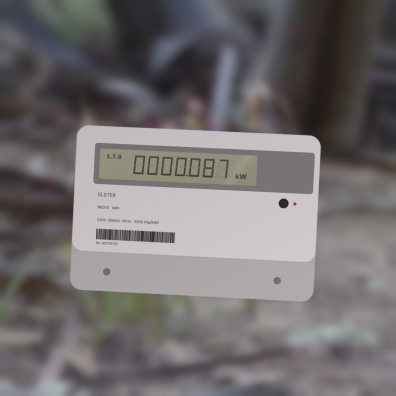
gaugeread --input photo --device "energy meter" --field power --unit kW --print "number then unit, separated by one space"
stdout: 0.087 kW
